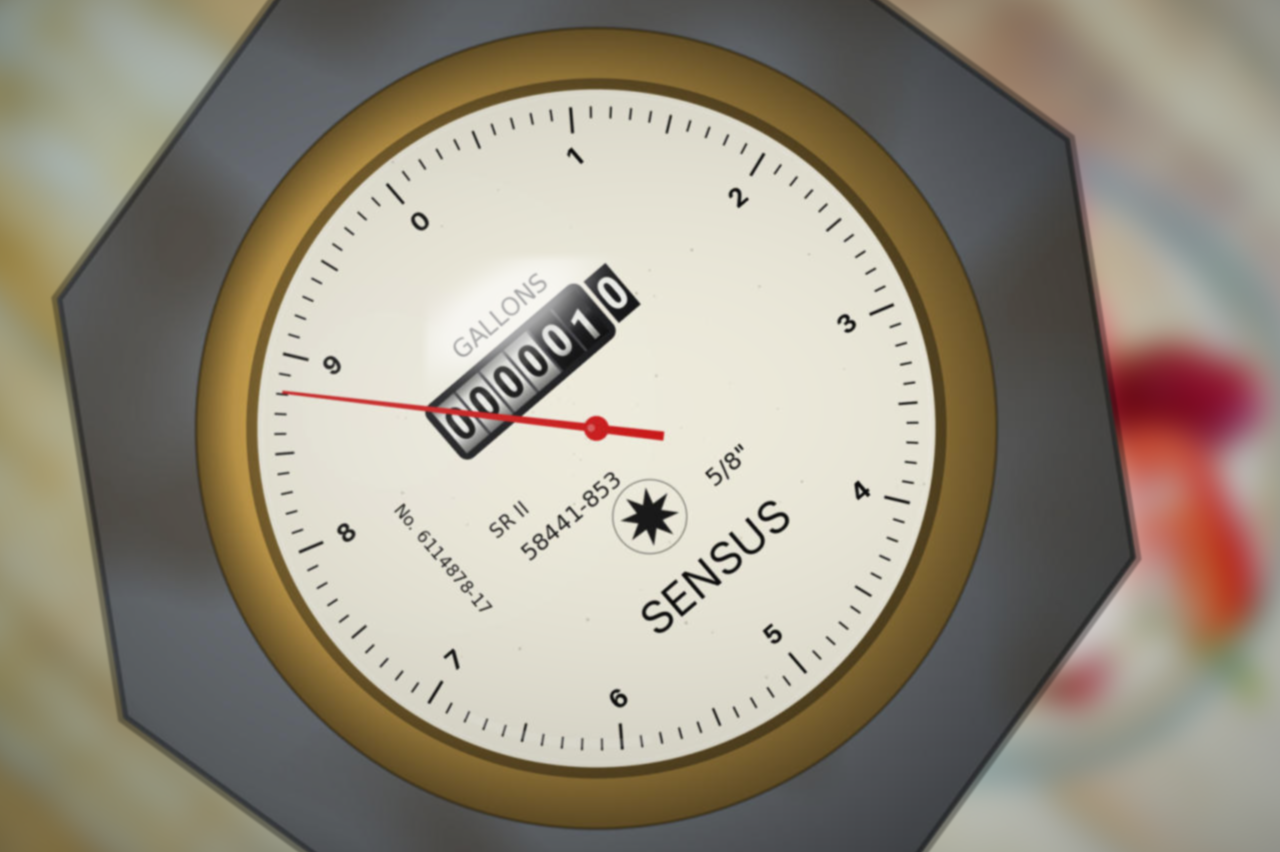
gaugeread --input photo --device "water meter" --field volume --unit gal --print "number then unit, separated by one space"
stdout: 8.8 gal
